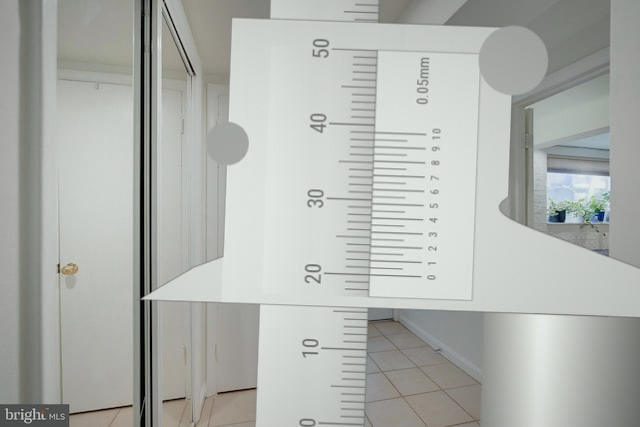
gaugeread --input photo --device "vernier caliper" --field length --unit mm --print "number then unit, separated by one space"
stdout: 20.0 mm
